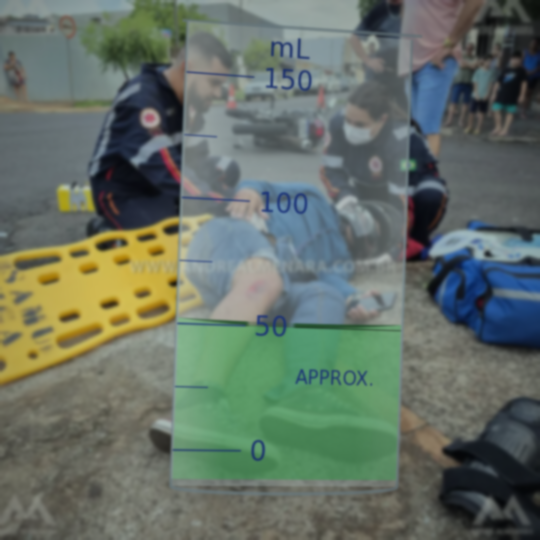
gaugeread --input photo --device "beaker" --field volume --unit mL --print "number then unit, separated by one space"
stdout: 50 mL
